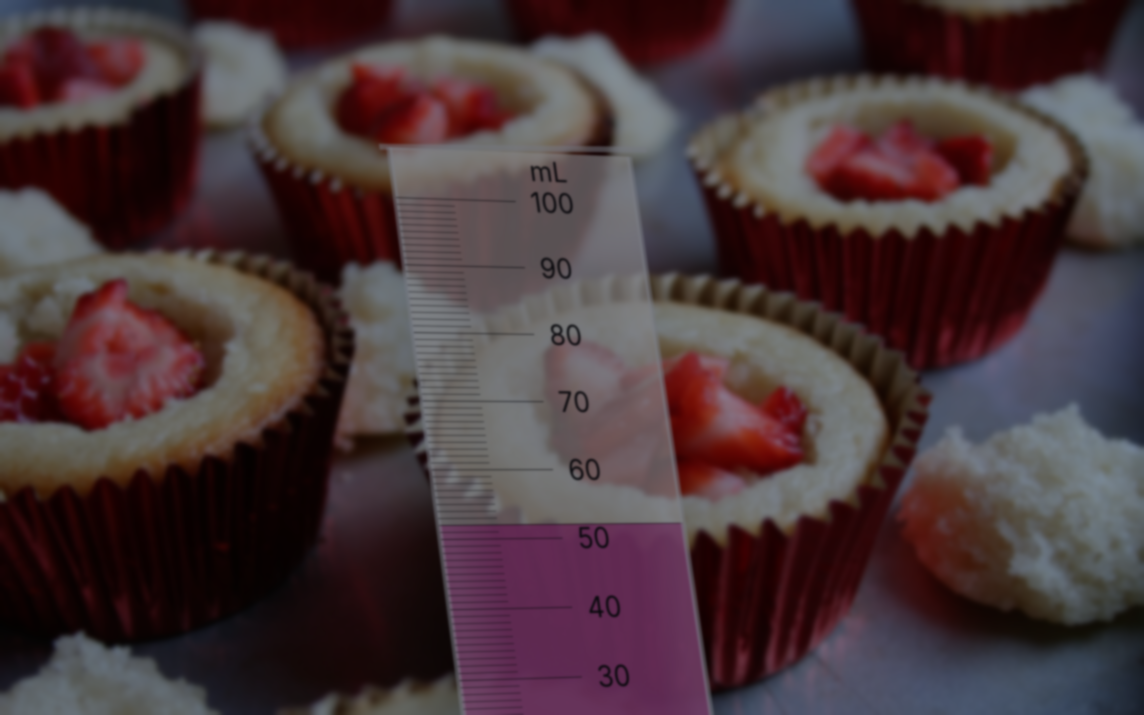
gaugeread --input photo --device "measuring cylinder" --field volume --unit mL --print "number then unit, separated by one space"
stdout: 52 mL
